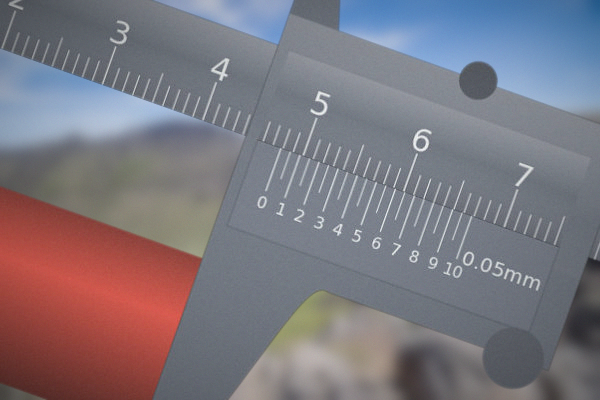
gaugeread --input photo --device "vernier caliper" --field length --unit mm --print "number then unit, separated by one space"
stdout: 47.8 mm
